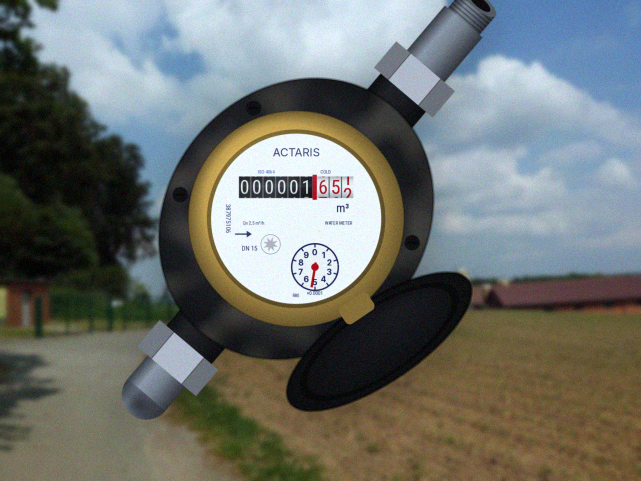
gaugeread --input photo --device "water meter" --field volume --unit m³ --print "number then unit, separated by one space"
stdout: 1.6515 m³
